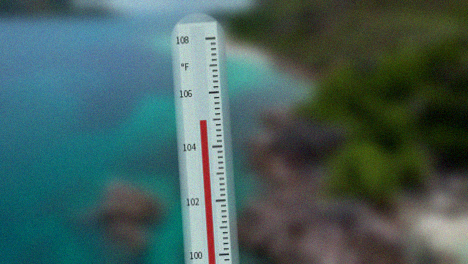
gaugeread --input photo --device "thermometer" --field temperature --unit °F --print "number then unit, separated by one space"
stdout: 105 °F
